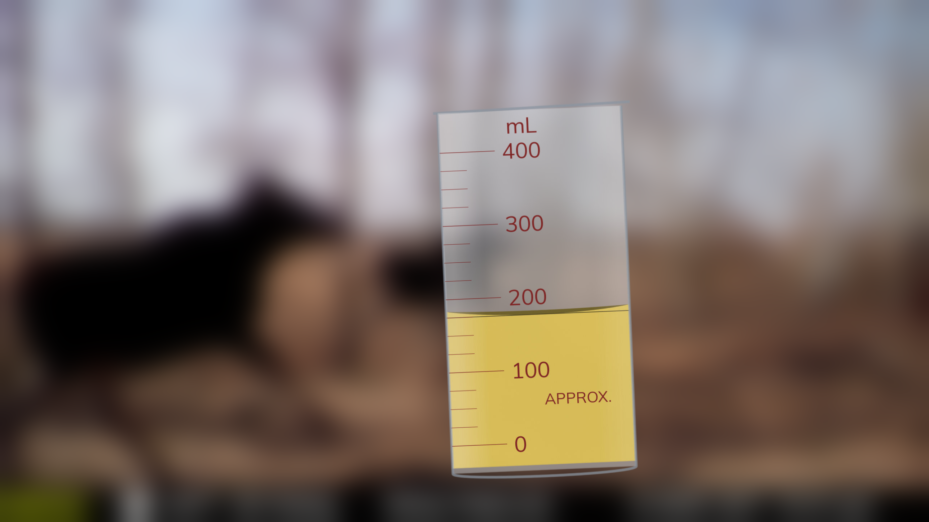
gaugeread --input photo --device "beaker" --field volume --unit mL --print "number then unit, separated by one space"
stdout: 175 mL
